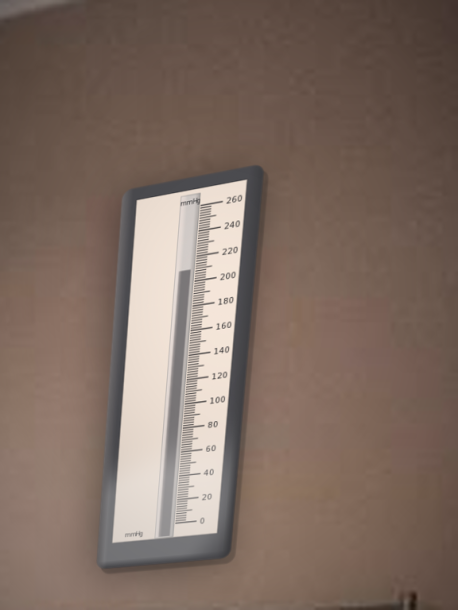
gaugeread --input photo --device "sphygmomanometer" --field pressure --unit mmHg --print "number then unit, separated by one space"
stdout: 210 mmHg
